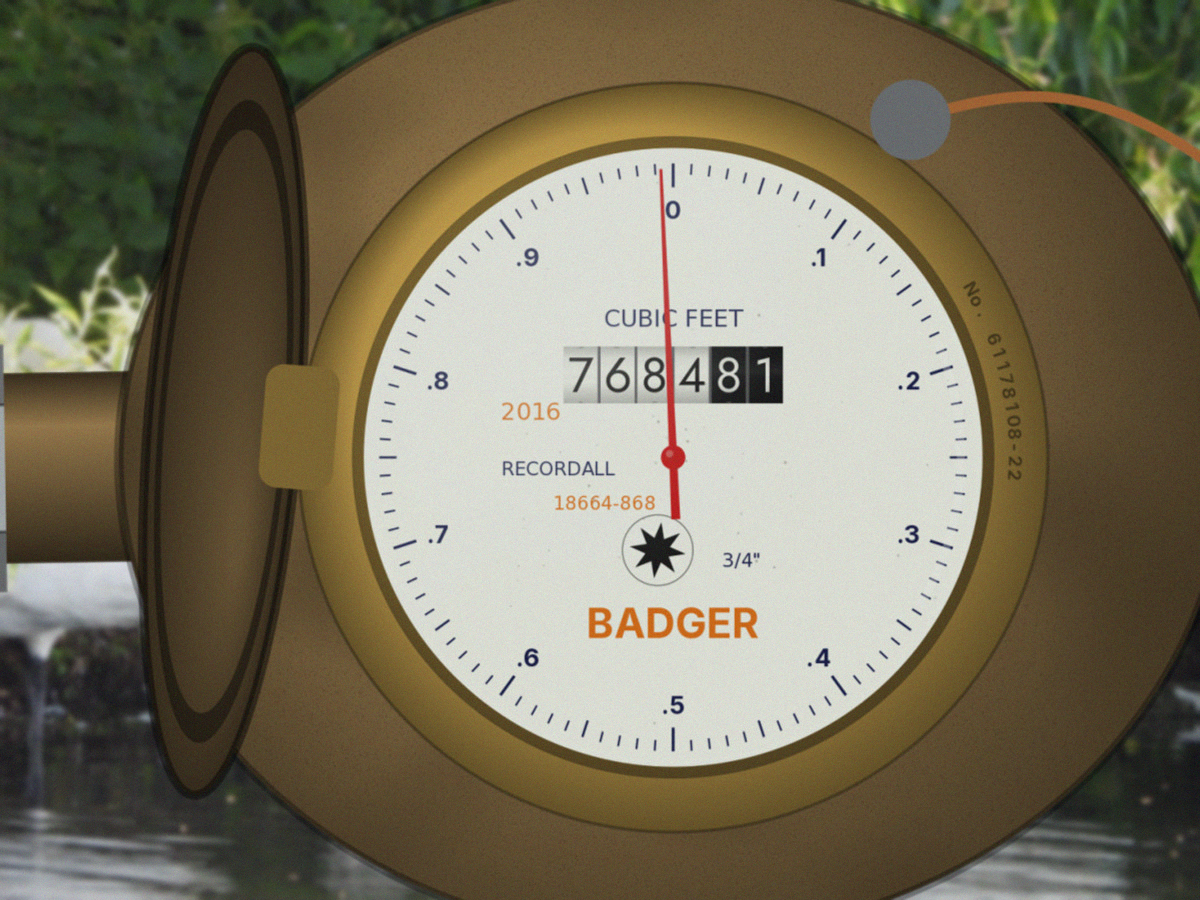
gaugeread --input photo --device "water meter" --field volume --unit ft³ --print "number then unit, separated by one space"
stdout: 768480.99 ft³
